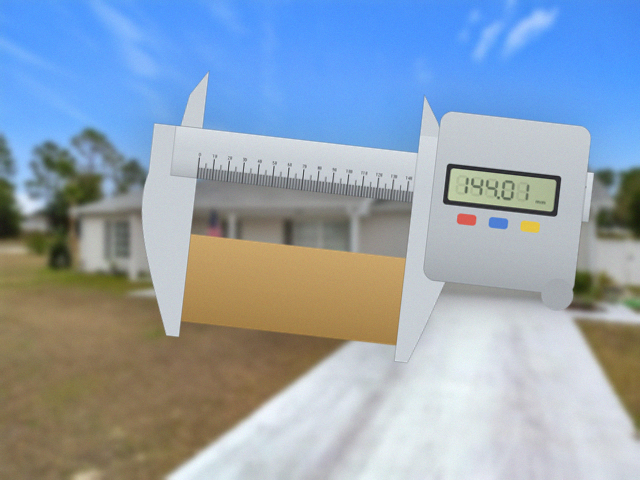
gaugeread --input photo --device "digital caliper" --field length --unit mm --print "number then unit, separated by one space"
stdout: 144.01 mm
